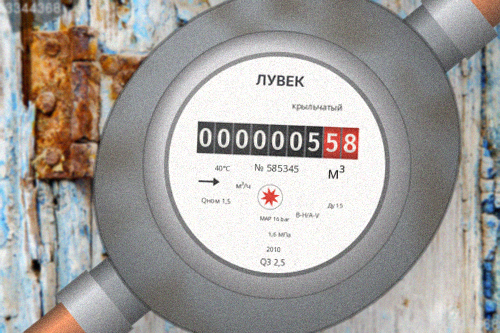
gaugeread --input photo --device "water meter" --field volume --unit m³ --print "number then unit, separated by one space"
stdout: 5.58 m³
